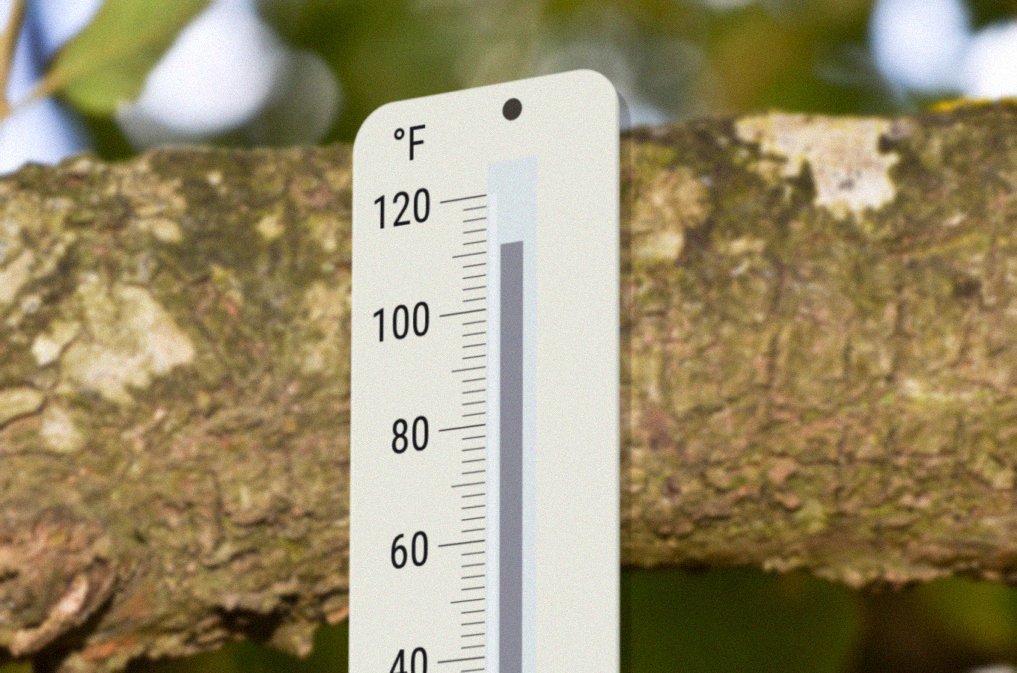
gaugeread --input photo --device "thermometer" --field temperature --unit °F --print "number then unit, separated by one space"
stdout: 111 °F
